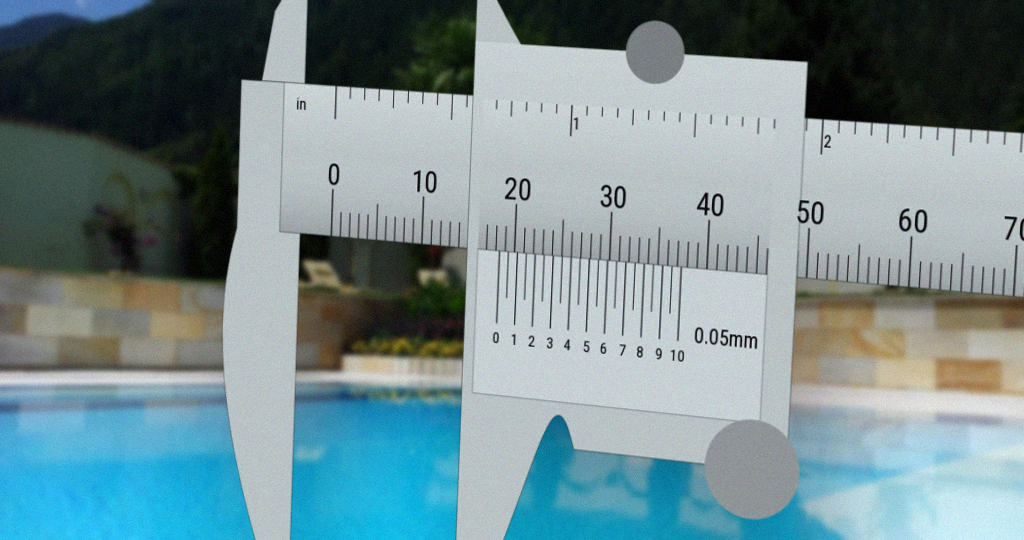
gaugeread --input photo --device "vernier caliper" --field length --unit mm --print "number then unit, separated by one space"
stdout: 18.4 mm
